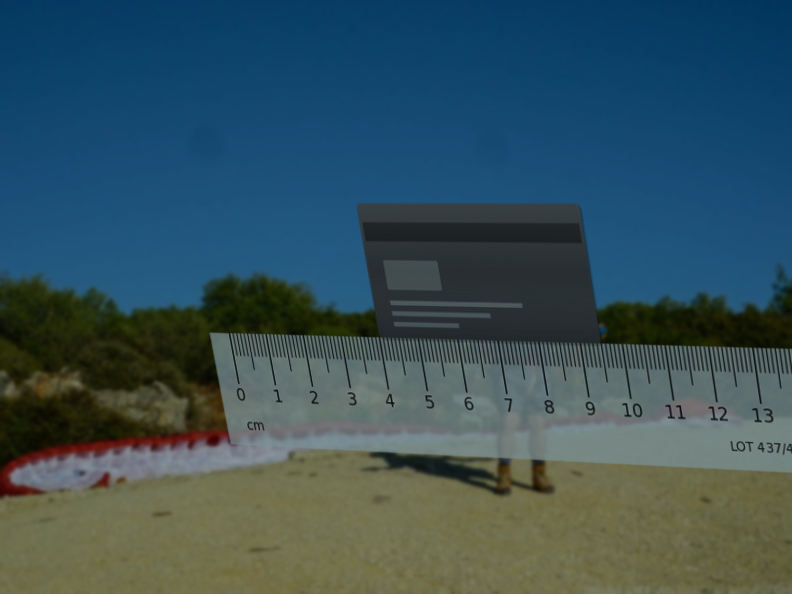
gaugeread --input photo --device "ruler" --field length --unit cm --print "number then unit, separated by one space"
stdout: 5.5 cm
